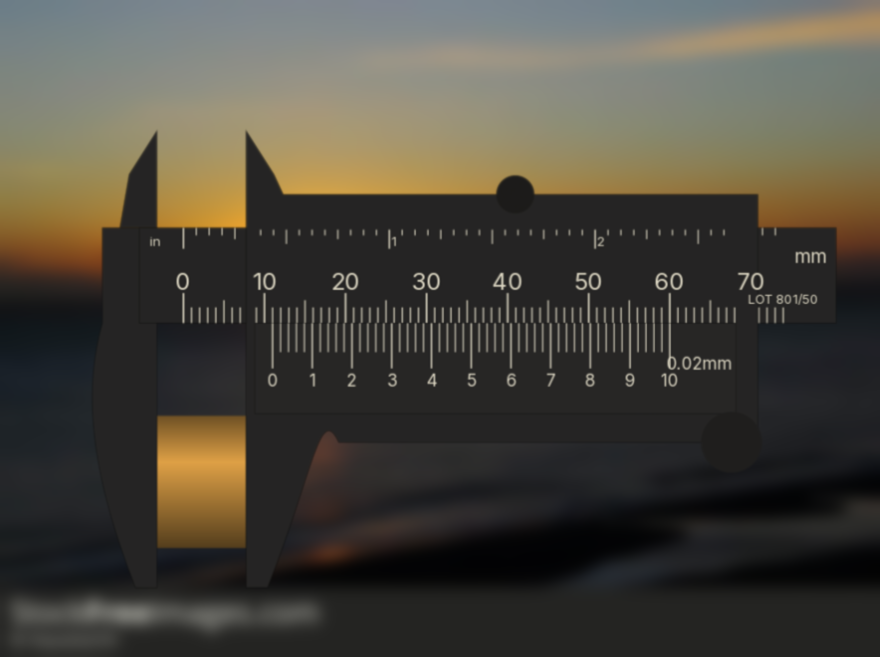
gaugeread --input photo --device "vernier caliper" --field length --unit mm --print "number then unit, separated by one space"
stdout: 11.0 mm
